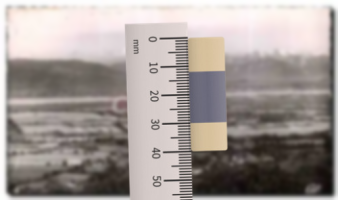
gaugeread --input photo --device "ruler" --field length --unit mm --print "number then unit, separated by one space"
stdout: 40 mm
